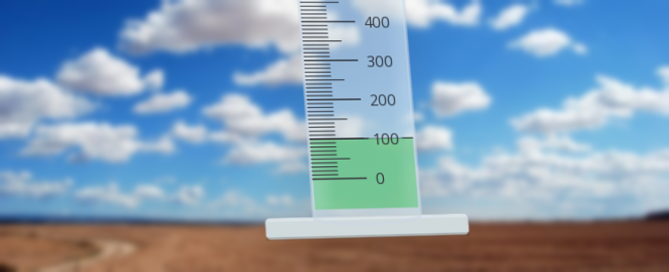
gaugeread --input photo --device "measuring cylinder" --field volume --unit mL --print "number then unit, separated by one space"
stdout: 100 mL
